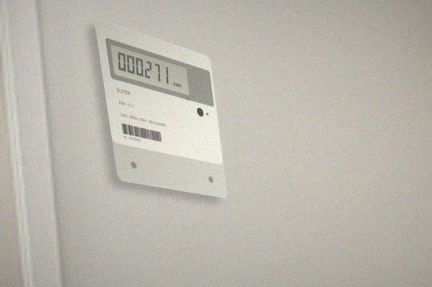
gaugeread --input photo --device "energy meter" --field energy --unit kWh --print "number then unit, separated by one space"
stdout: 271 kWh
